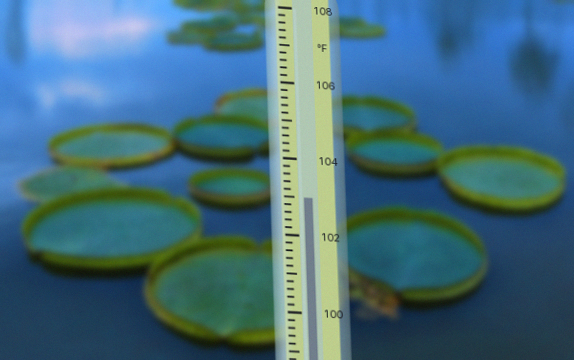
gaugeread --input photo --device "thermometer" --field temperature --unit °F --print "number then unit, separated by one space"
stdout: 103 °F
